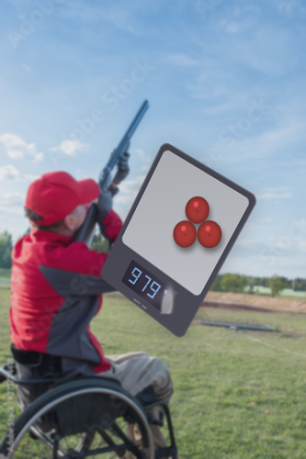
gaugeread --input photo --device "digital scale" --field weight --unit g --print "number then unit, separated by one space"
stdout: 979 g
